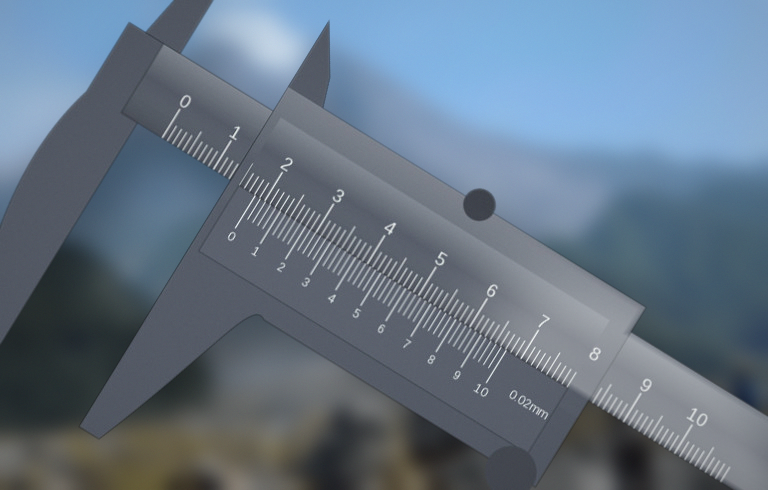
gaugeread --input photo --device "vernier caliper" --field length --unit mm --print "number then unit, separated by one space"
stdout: 18.2 mm
